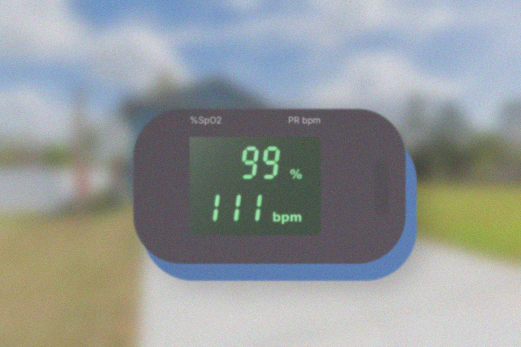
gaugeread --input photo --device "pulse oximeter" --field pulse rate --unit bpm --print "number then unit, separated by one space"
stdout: 111 bpm
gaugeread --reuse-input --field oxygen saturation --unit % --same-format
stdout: 99 %
